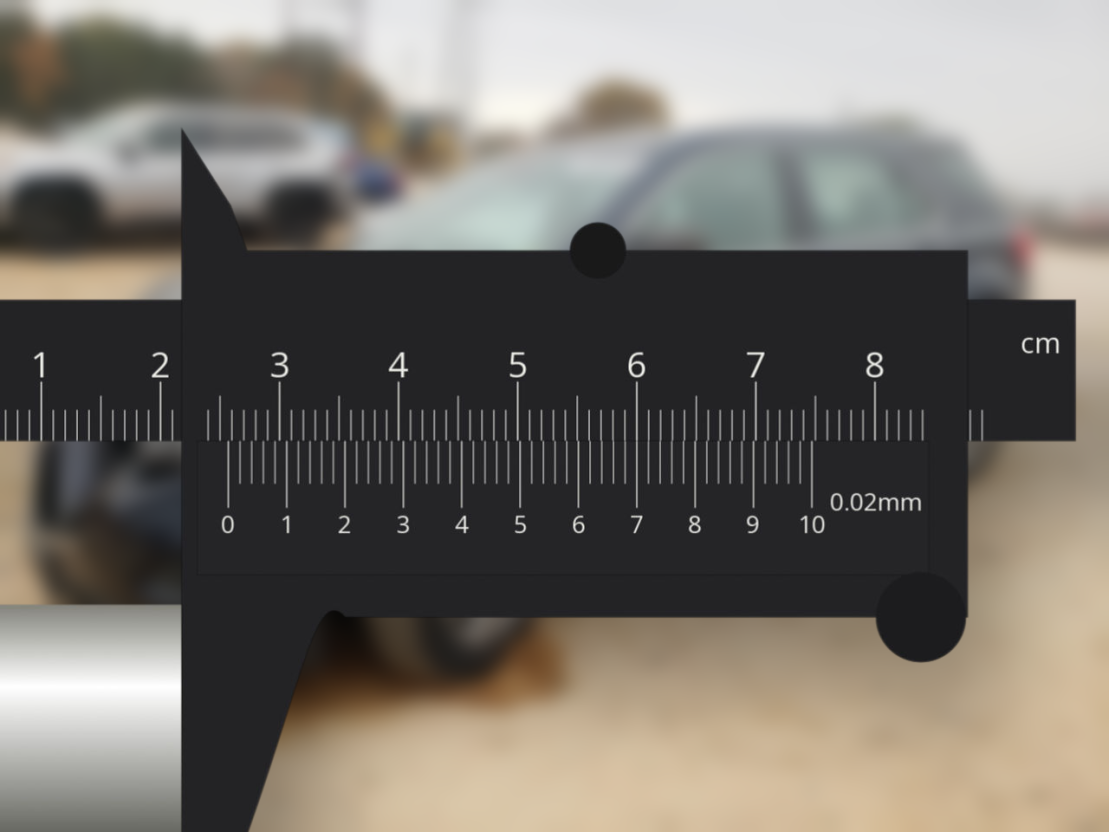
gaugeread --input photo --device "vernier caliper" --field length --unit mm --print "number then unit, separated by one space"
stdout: 25.7 mm
